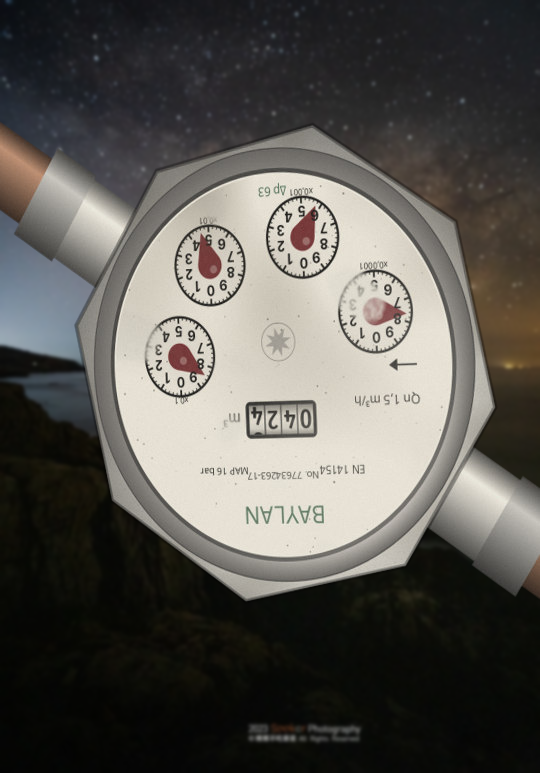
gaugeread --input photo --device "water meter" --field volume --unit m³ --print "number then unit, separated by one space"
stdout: 423.8457 m³
